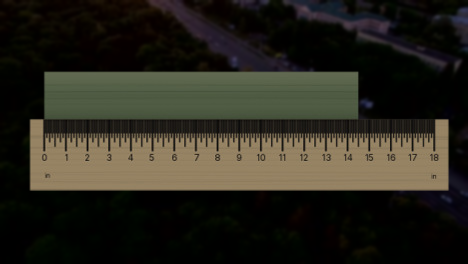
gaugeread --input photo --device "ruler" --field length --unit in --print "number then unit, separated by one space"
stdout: 14.5 in
